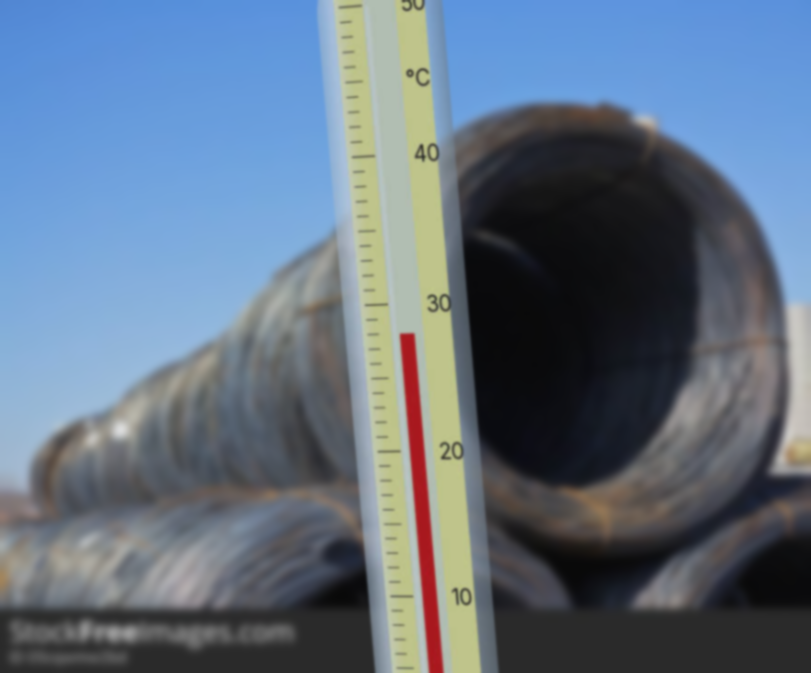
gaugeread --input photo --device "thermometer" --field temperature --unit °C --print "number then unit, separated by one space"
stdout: 28 °C
